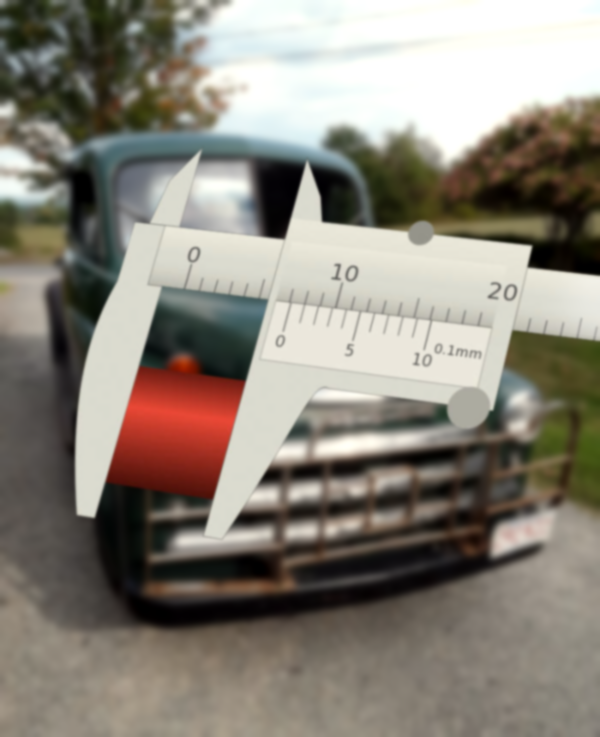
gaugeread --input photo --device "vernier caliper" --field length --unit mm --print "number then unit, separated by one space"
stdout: 7.1 mm
